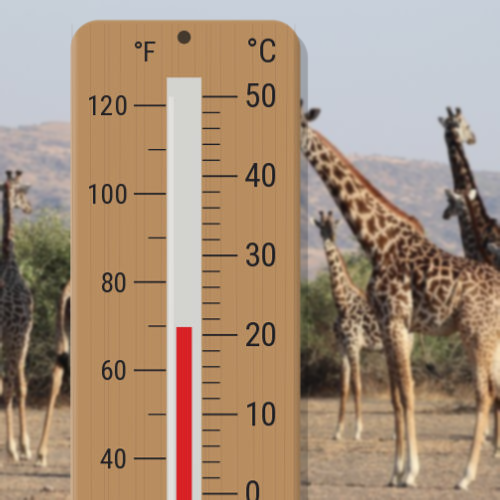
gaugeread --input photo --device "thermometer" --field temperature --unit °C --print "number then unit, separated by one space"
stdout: 21 °C
